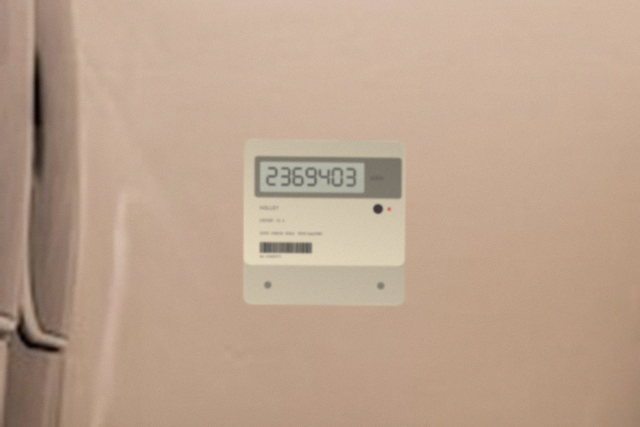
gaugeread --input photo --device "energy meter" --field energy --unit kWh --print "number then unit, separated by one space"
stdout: 2369403 kWh
